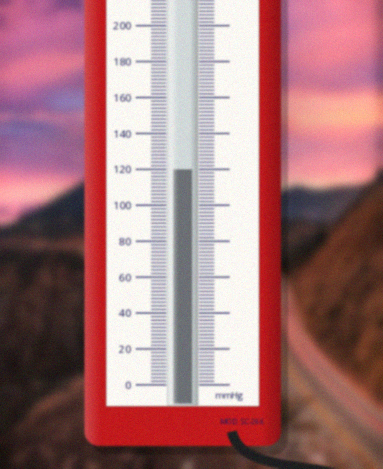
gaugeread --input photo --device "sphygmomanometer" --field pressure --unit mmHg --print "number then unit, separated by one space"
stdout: 120 mmHg
